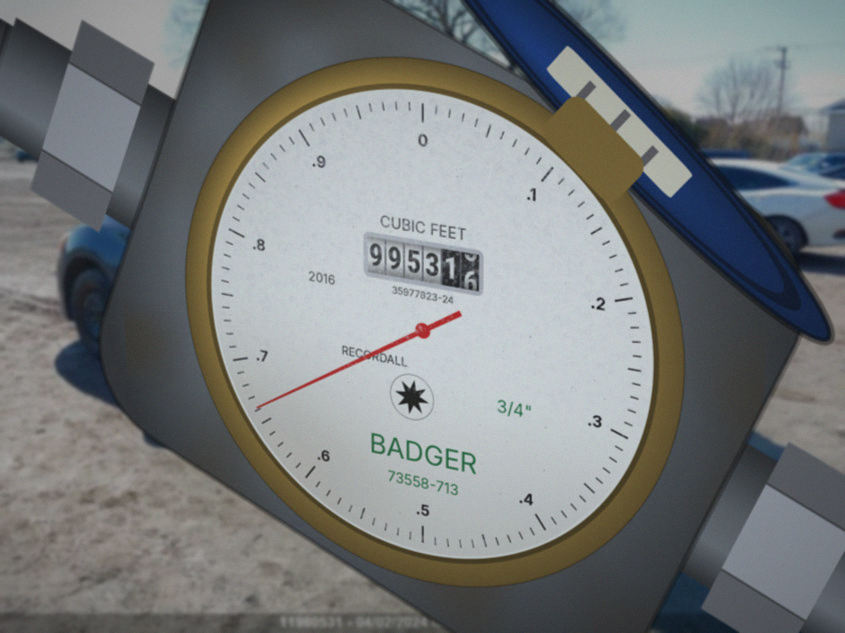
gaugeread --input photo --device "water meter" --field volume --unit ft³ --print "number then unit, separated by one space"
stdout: 995315.66 ft³
